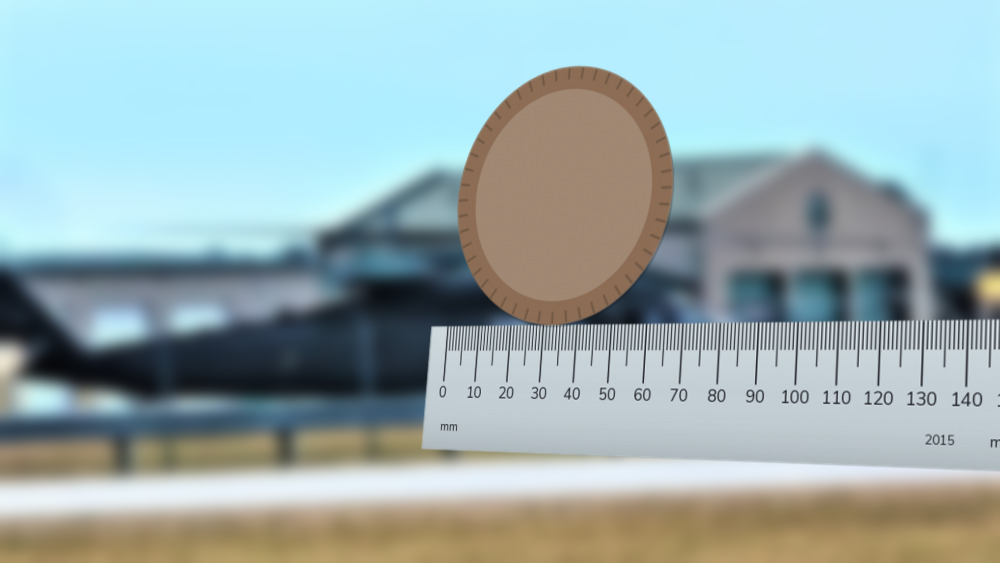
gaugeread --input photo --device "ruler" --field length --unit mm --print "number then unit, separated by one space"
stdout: 65 mm
